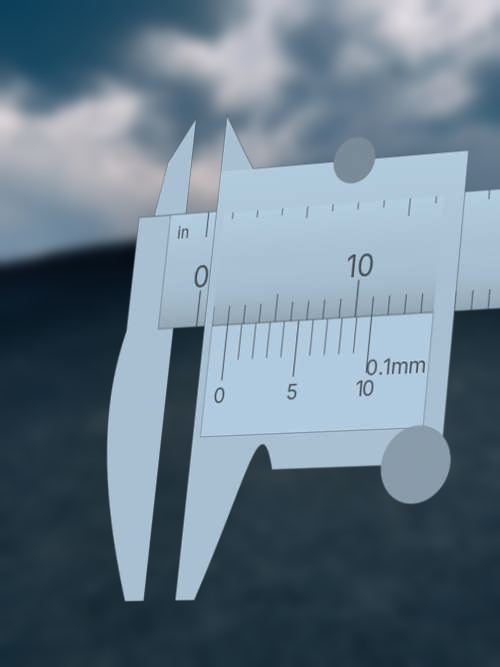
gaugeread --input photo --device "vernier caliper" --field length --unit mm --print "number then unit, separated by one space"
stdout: 2.0 mm
